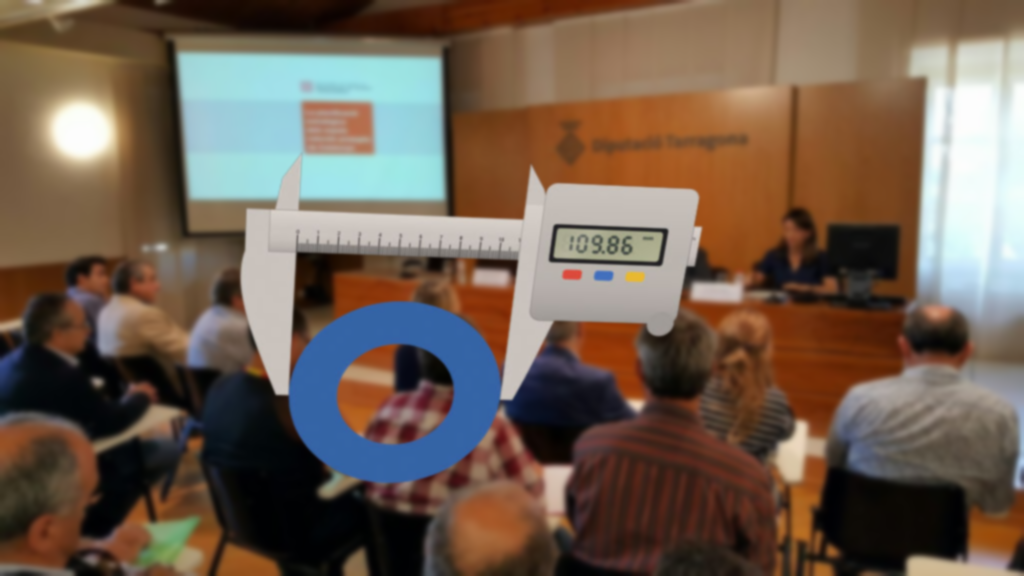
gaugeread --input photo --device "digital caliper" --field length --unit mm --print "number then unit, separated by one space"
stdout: 109.86 mm
